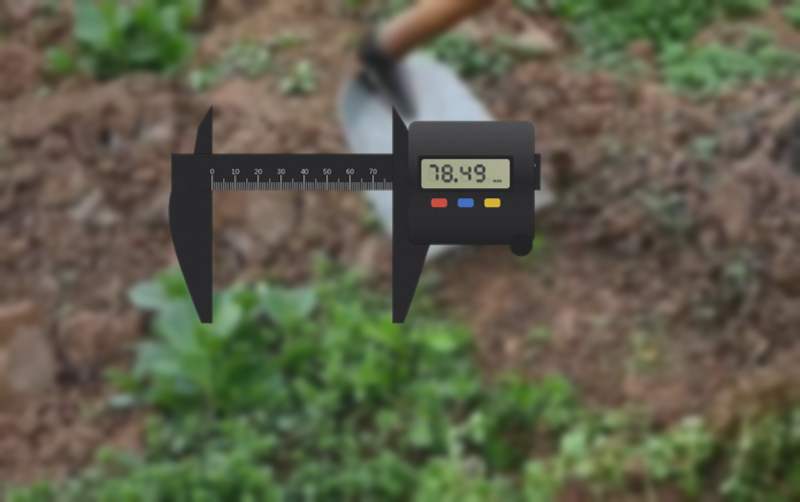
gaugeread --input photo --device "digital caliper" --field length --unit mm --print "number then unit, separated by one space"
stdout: 78.49 mm
